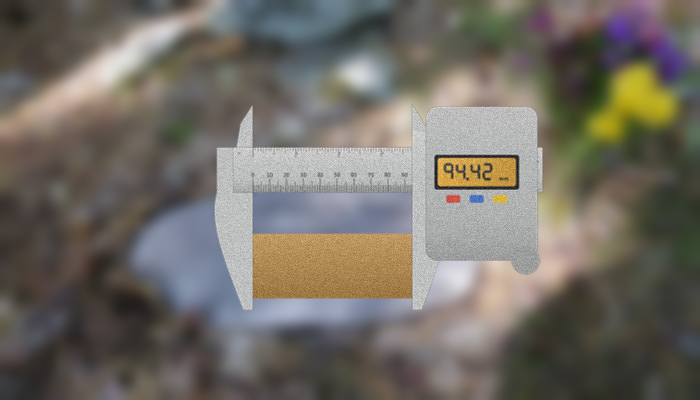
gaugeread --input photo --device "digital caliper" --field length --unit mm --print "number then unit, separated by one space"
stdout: 94.42 mm
